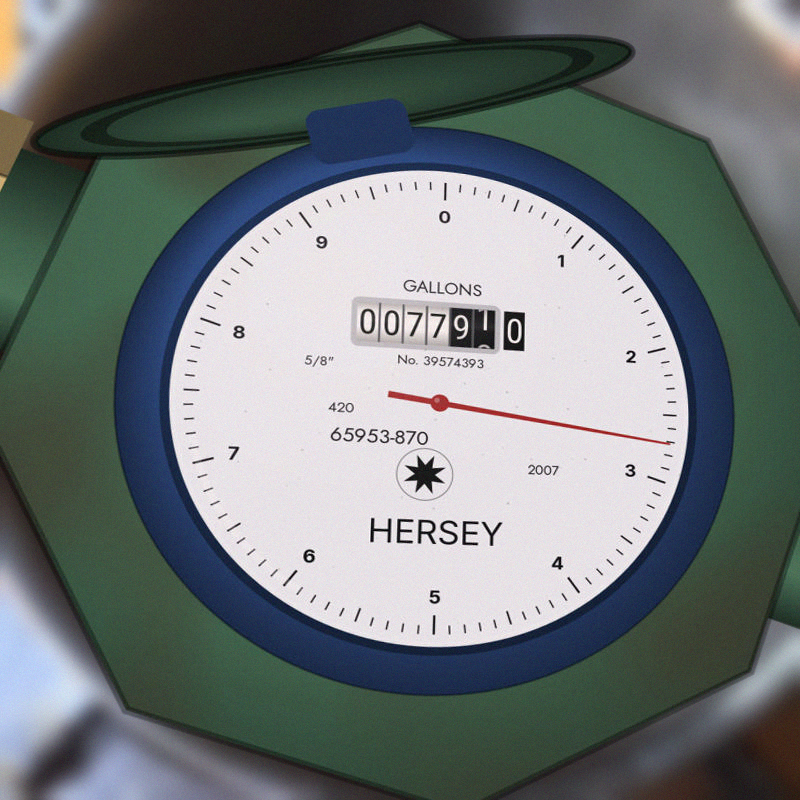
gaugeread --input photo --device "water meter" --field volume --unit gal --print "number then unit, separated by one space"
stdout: 77912.7 gal
